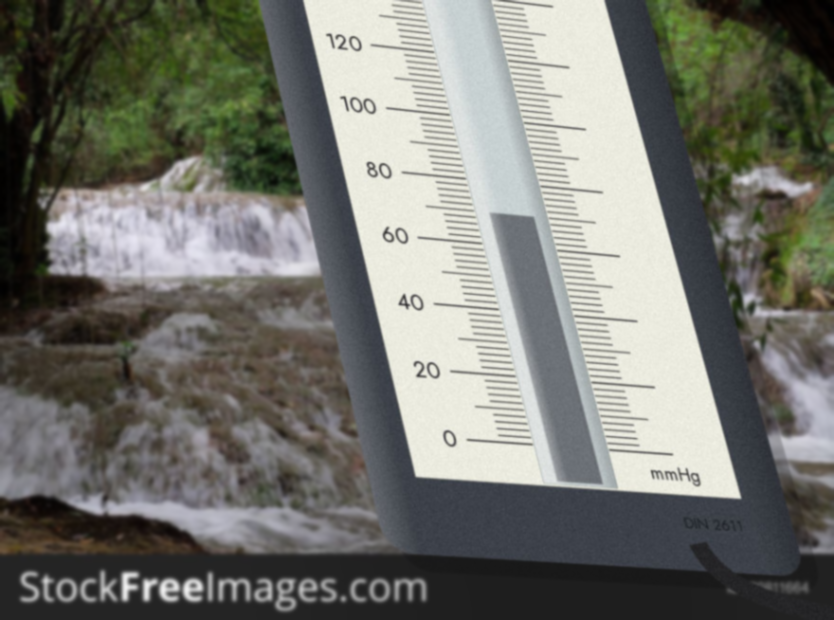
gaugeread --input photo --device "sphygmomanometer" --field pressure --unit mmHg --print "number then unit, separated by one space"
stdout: 70 mmHg
